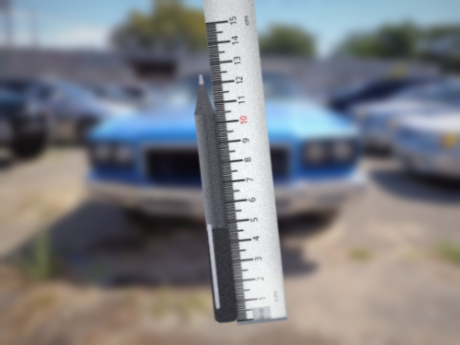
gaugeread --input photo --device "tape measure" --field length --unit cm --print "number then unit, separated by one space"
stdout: 12.5 cm
